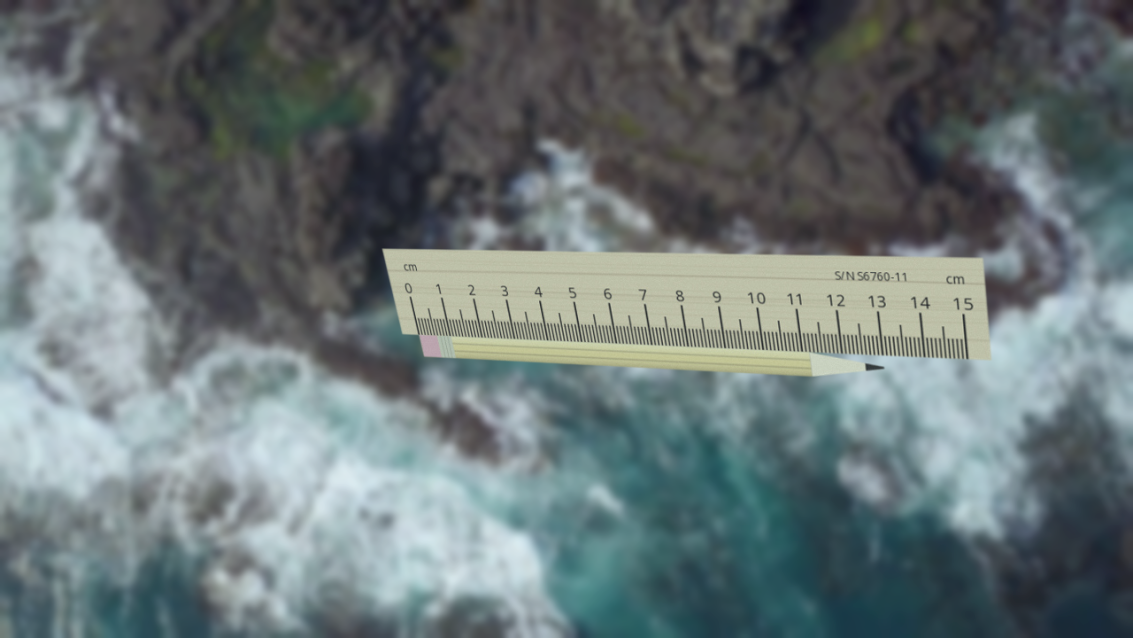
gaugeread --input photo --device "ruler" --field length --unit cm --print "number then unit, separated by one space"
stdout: 13 cm
